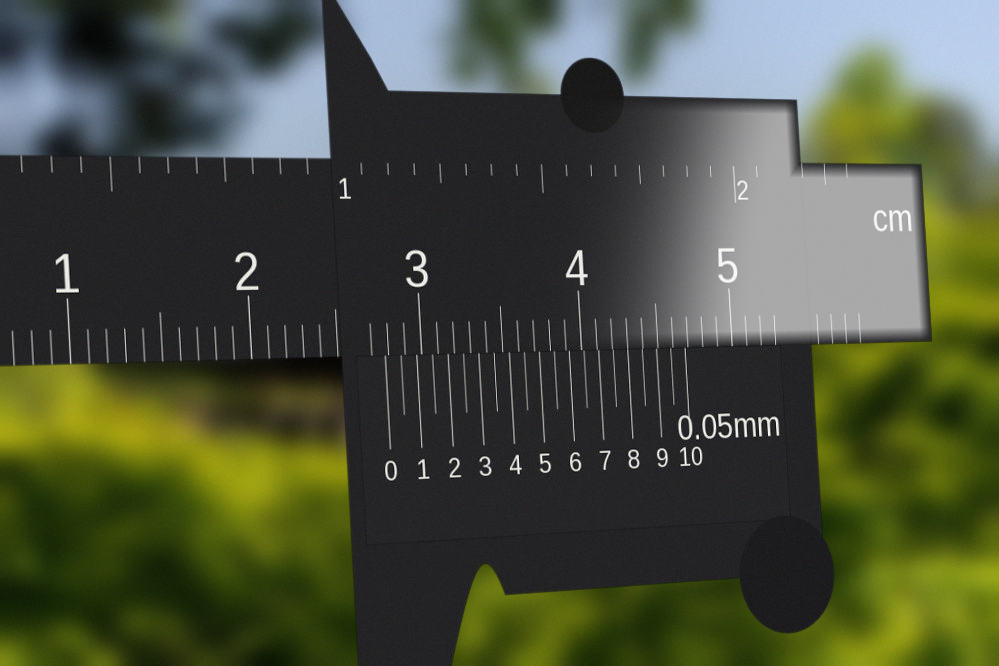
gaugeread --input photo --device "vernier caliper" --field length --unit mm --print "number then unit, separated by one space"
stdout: 27.8 mm
